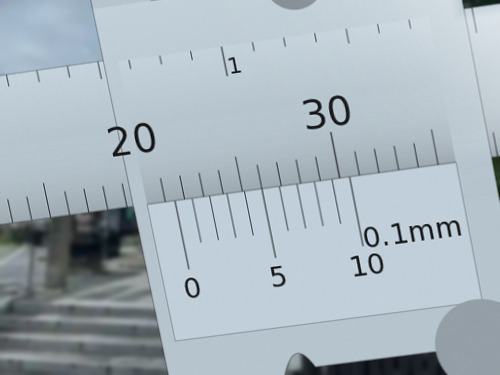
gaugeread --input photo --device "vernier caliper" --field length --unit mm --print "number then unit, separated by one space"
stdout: 21.5 mm
